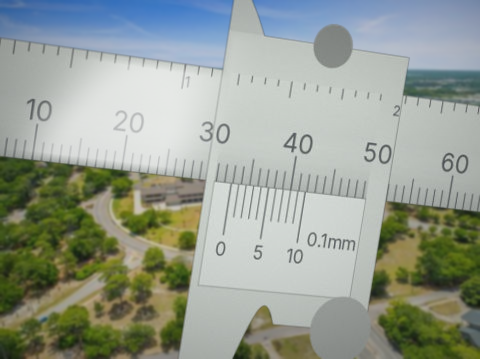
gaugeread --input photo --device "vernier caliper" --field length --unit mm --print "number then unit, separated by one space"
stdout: 32.8 mm
